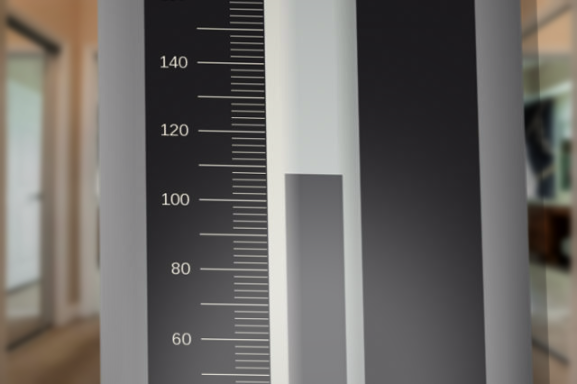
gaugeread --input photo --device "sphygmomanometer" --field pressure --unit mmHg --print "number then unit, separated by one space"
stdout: 108 mmHg
